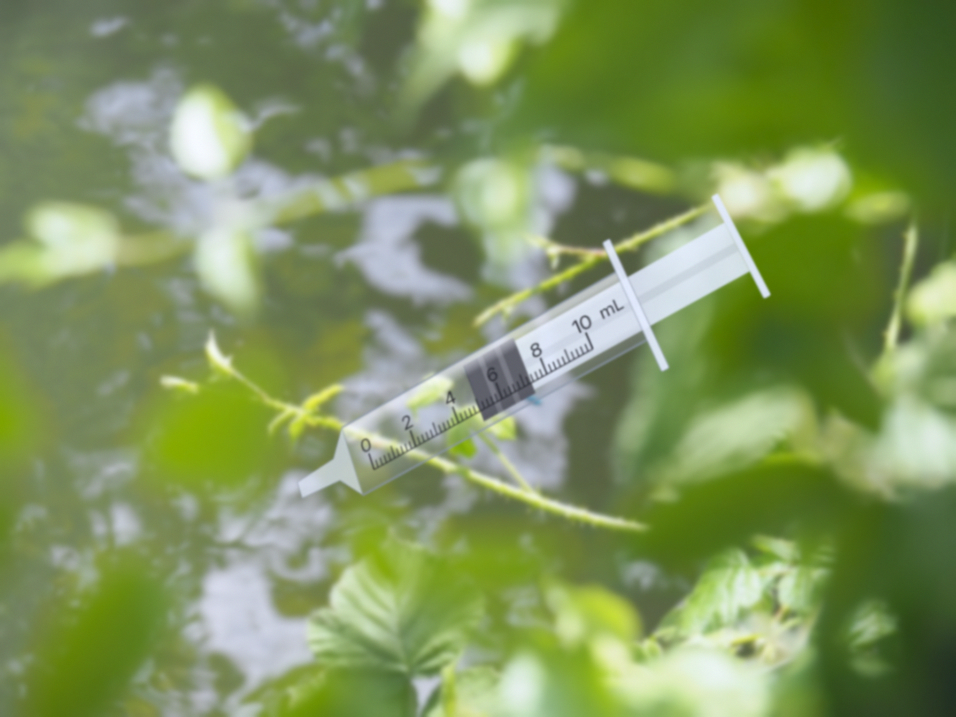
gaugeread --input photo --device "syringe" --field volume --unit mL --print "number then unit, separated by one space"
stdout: 5 mL
